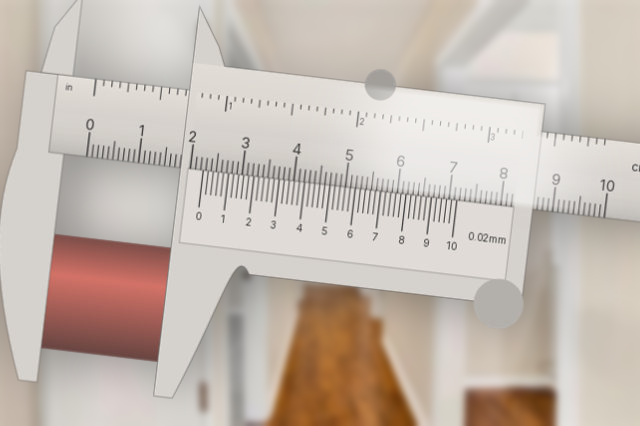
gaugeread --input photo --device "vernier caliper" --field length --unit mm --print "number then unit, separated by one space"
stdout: 22.5 mm
